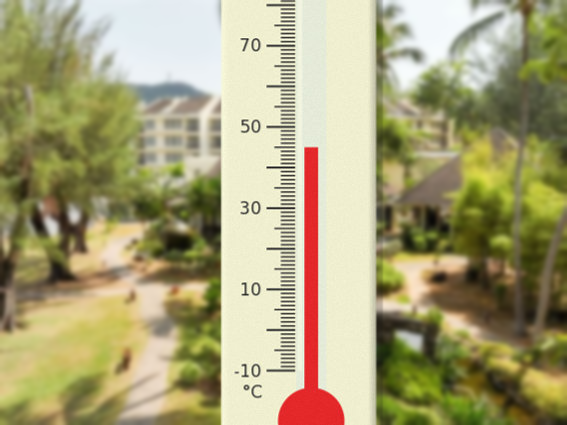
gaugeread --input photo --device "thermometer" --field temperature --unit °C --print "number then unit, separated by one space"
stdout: 45 °C
